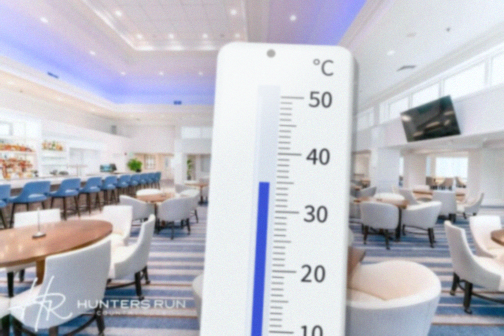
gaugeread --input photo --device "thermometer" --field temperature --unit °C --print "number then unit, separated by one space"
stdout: 35 °C
